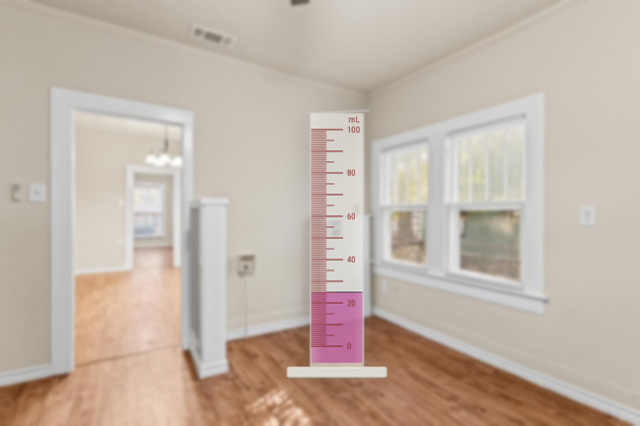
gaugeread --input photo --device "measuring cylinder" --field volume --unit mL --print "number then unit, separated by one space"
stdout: 25 mL
